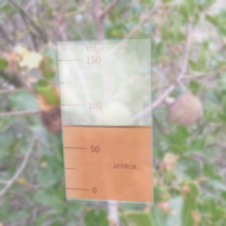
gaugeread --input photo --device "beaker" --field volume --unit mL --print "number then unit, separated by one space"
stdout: 75 mL
